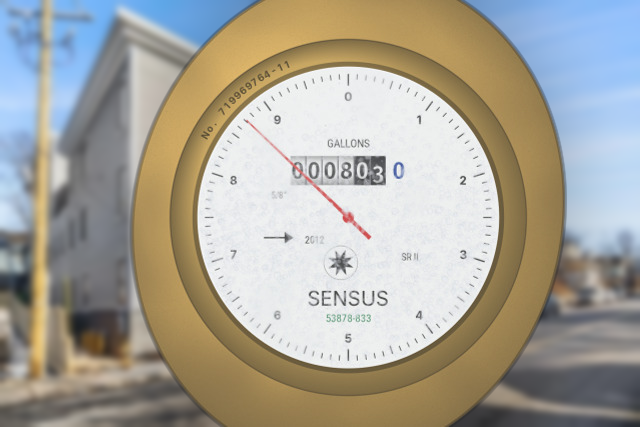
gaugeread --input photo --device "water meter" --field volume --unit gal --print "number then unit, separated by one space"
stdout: 8028.7 gal
